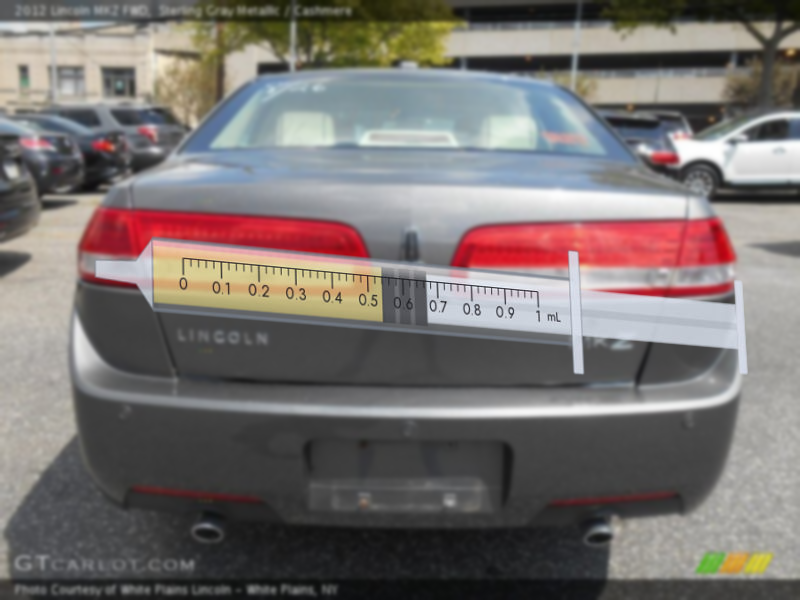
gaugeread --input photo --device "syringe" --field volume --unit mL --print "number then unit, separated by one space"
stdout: 0.54 mL
